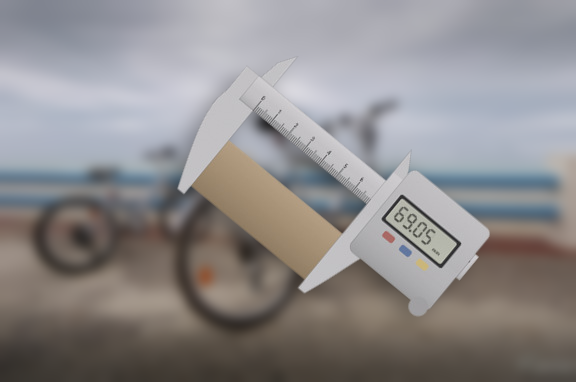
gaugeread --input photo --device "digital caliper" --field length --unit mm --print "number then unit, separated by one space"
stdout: 69.05 mm
